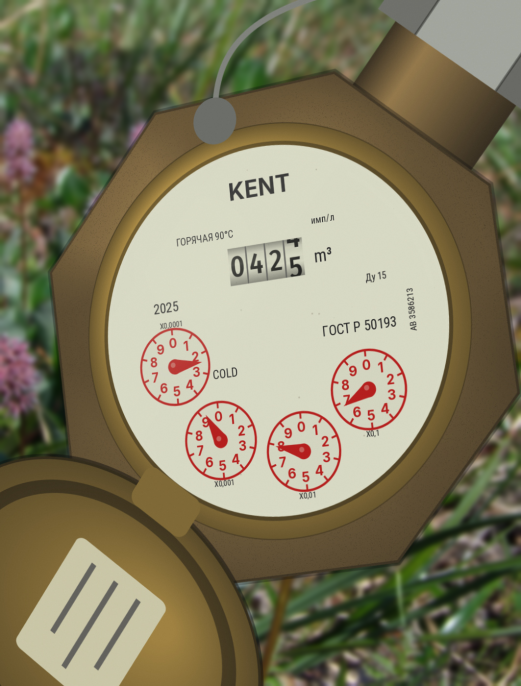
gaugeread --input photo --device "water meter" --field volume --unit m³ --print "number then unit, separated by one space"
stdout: 424.6792 m³
